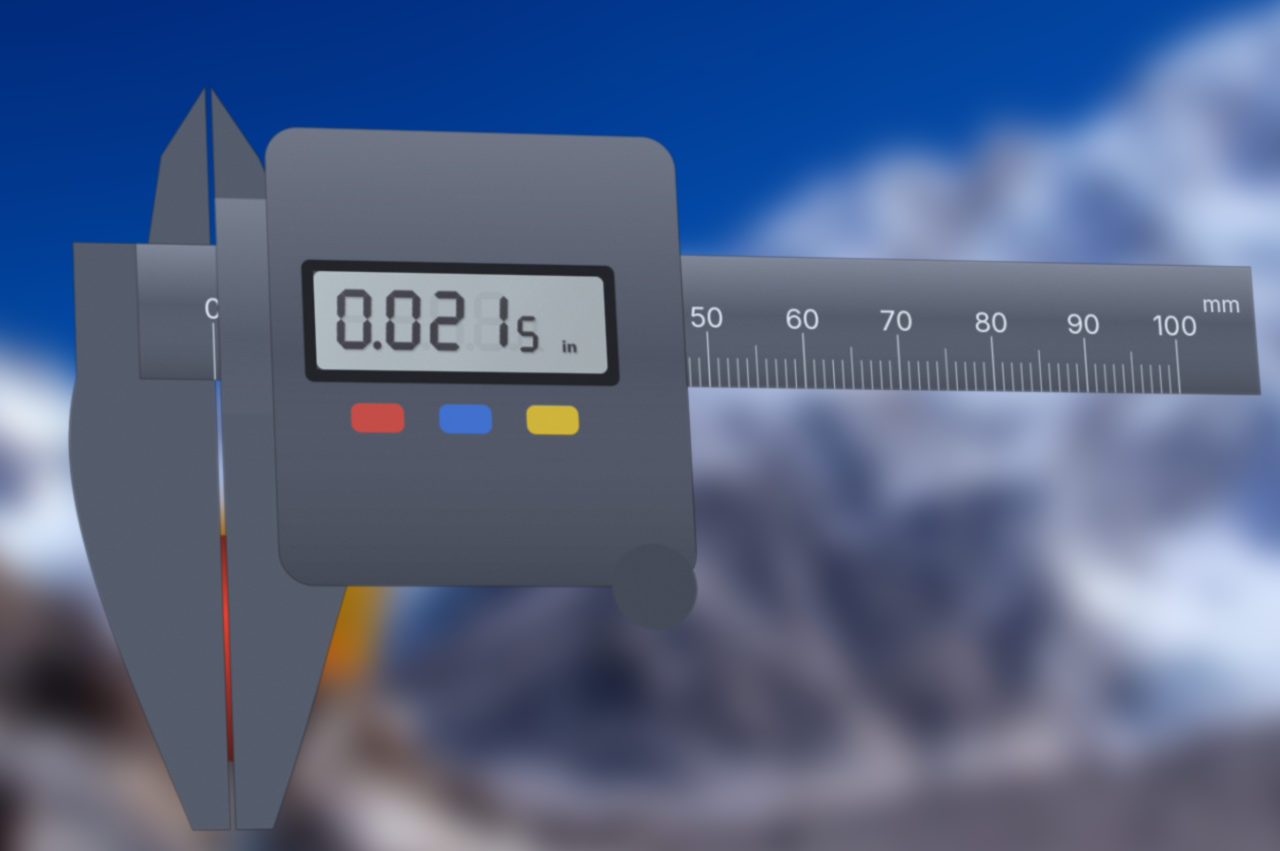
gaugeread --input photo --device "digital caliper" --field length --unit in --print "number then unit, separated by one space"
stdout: 0.0215 in
